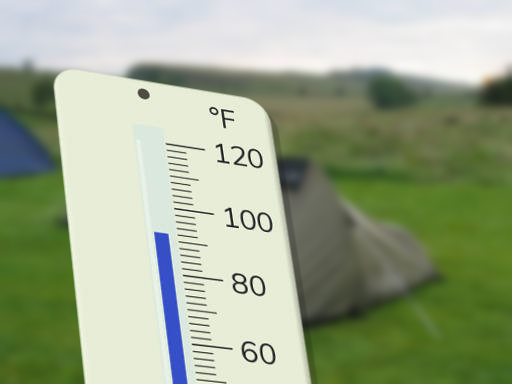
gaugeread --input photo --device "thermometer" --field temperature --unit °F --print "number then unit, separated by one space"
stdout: 92 °F
